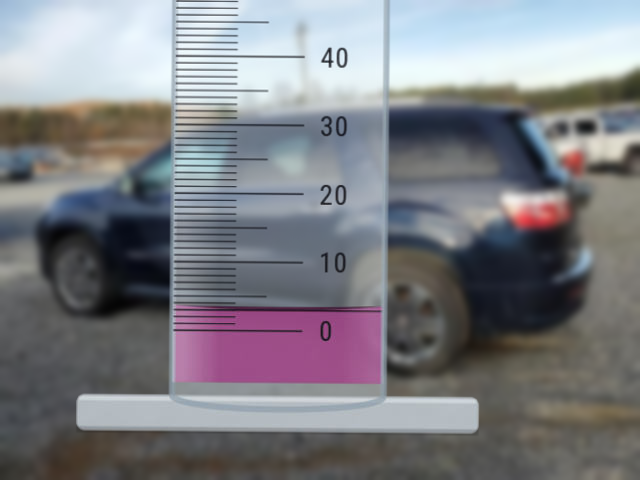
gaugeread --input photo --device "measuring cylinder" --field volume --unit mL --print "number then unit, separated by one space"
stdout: 3 mL
